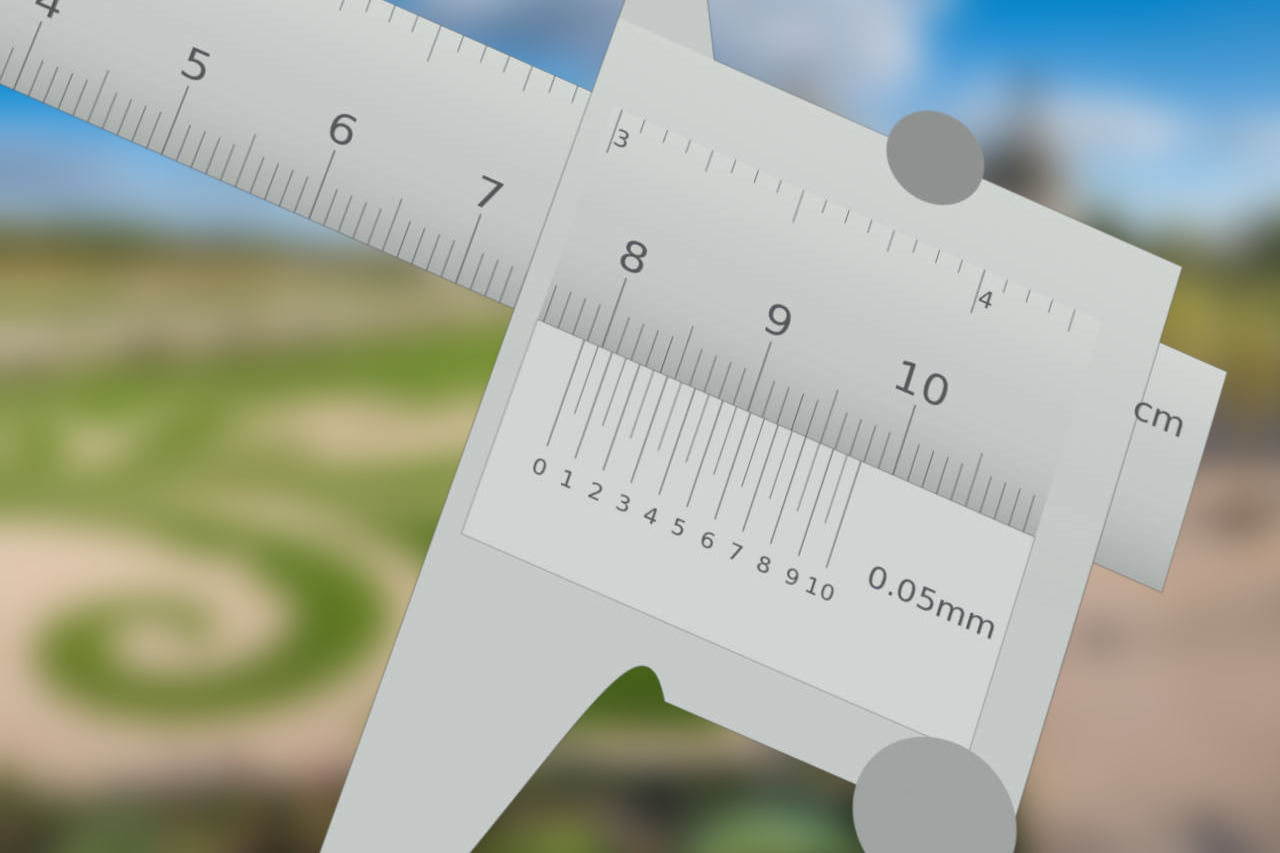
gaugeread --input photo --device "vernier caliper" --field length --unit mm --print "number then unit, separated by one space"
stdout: 78.8 mm
